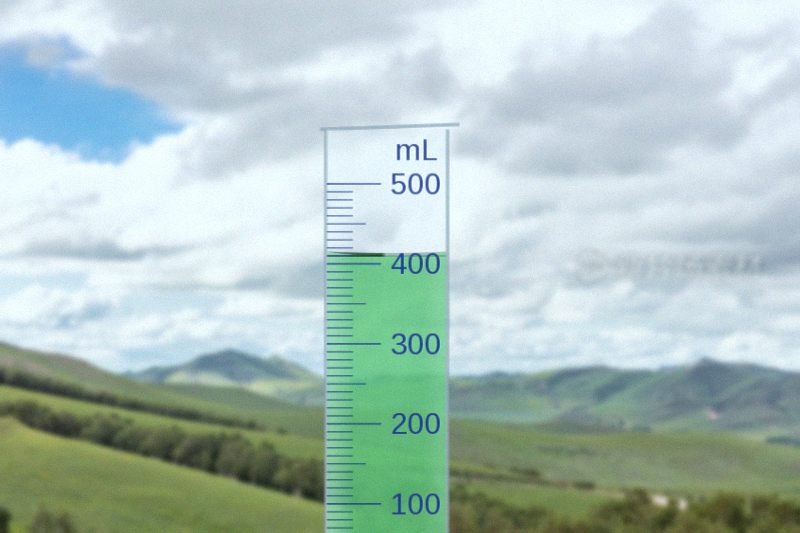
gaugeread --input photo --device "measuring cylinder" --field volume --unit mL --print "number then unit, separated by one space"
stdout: 410 mL
